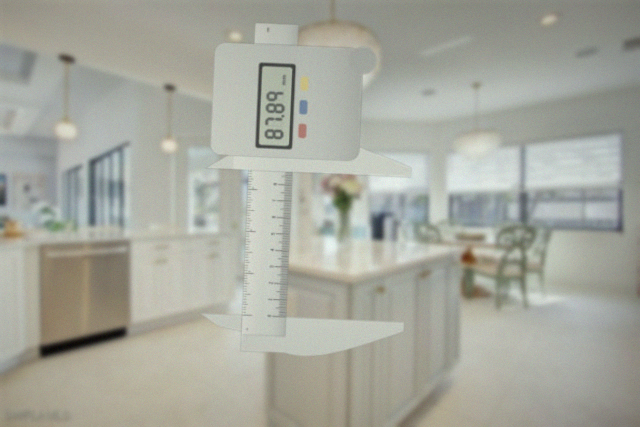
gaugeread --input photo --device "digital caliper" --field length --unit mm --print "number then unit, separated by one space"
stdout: 87.89 mm
